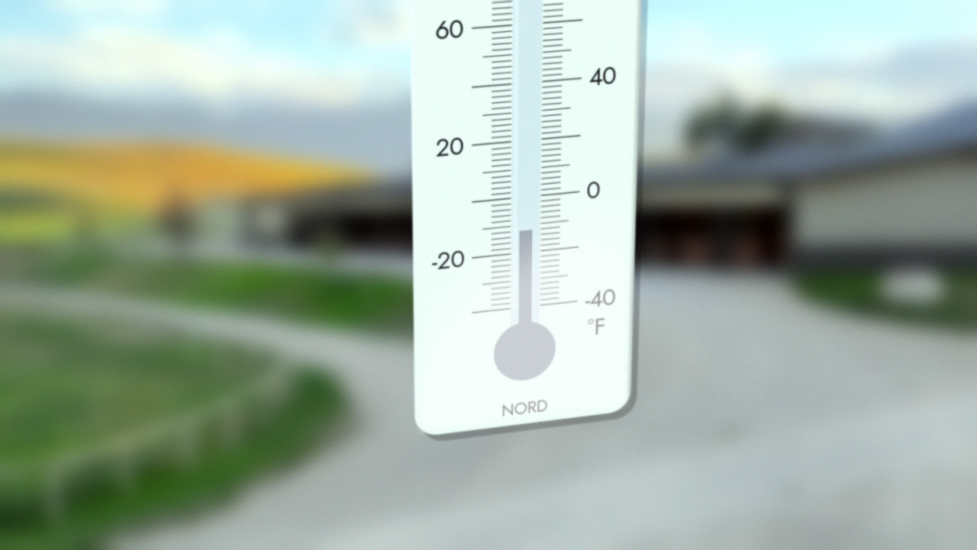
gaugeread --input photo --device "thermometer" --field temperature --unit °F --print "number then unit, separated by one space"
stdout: -12 °F
